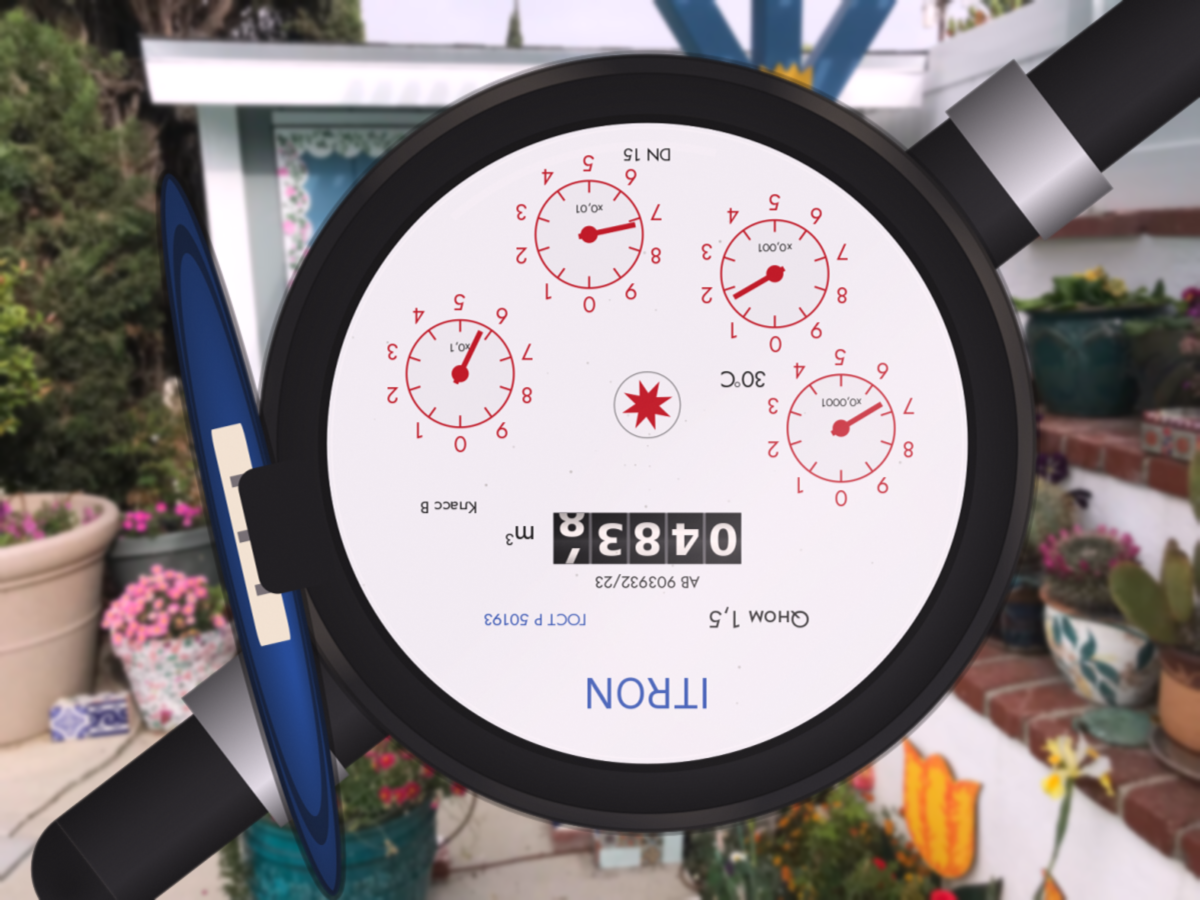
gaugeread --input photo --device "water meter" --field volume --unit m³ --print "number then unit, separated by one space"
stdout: 4837.5716 m³
